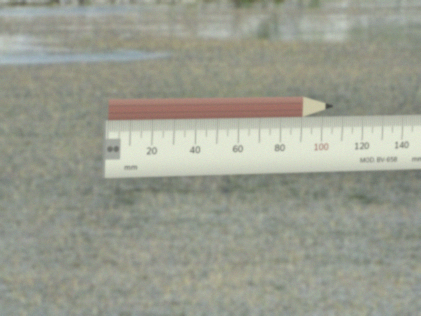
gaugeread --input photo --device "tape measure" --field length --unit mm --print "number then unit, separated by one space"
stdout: 105 mm
